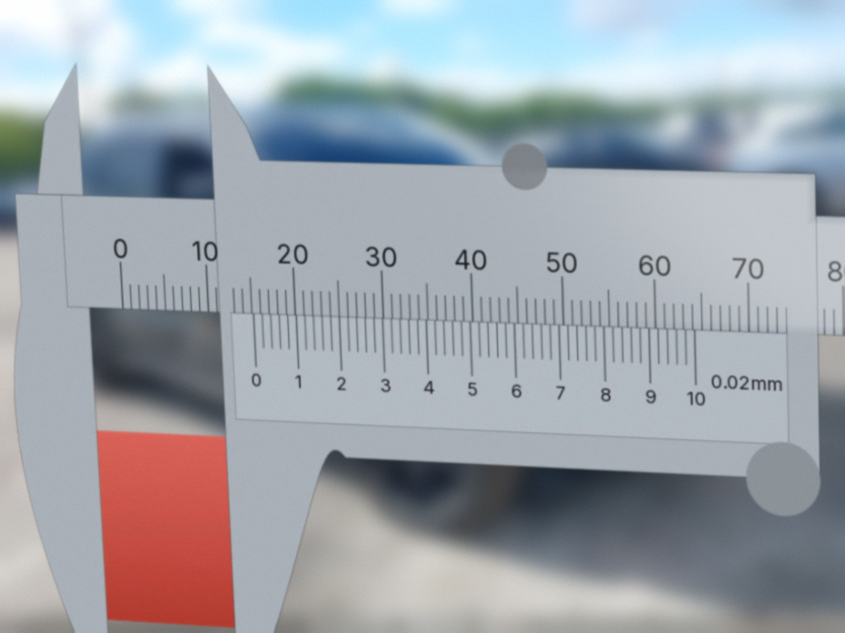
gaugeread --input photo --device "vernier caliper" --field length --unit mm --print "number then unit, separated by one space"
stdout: 15.2 mm
